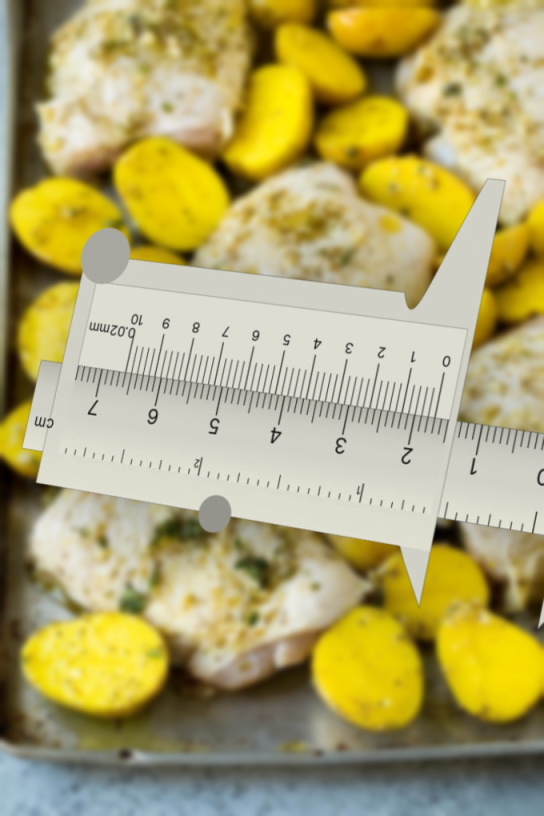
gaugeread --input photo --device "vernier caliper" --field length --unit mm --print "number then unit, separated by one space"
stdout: 17.0 mm
